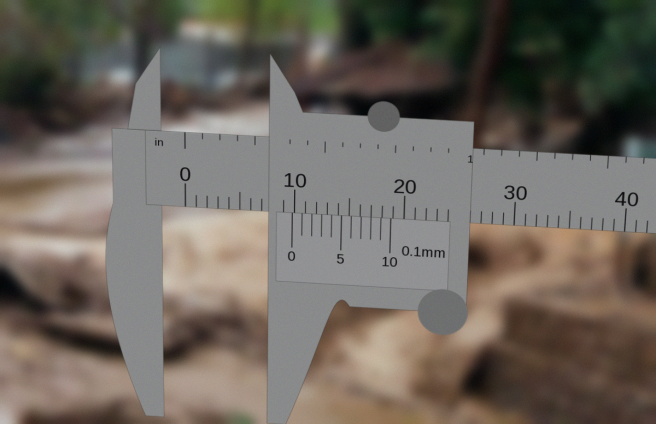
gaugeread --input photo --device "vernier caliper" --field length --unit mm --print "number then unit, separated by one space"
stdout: 9.8 mm
